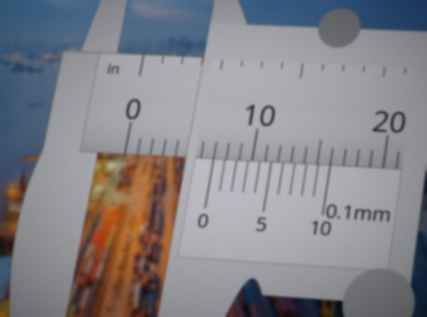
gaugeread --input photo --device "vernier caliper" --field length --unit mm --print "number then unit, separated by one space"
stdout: 7.0 mm
